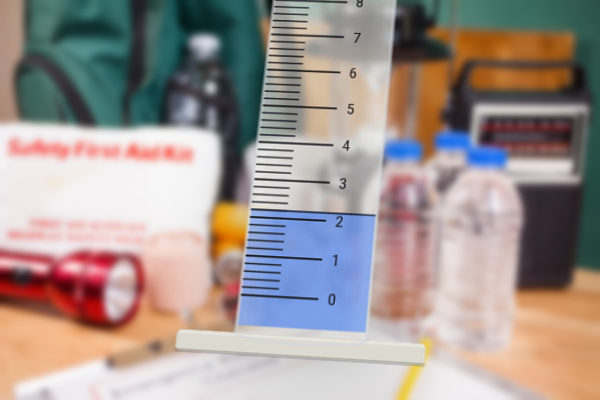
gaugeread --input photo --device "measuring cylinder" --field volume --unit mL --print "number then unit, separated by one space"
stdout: 2.2 mL
